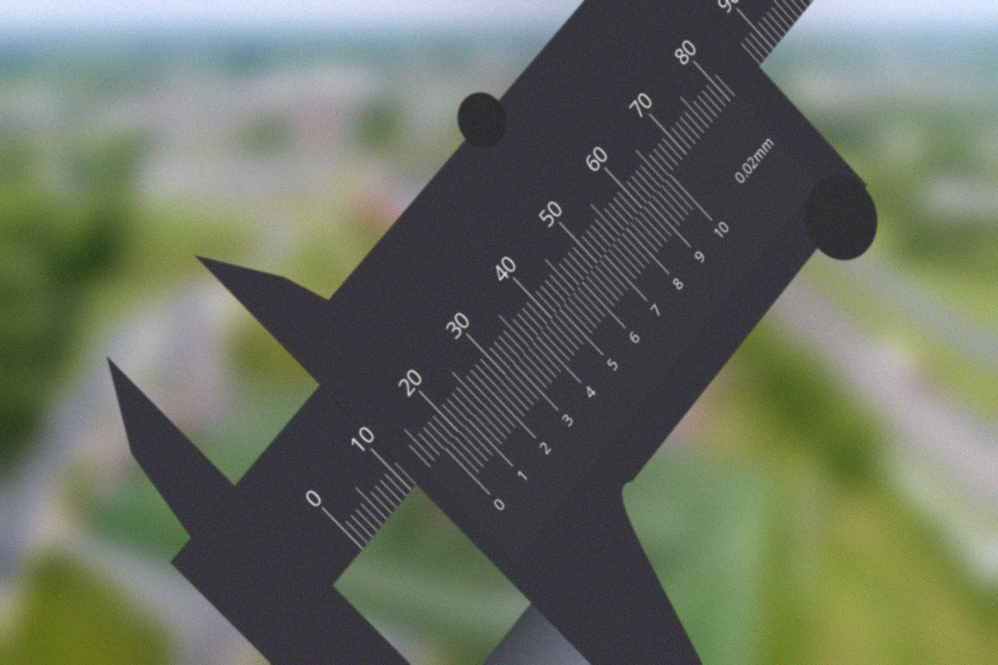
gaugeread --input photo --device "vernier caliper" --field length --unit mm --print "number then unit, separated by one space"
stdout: 17.2 mm
